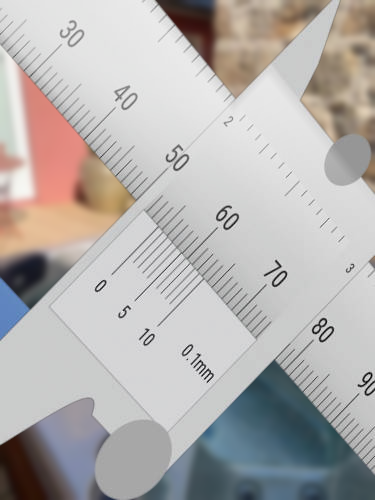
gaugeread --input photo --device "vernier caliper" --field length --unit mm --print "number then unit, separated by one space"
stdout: 54.4 mm
